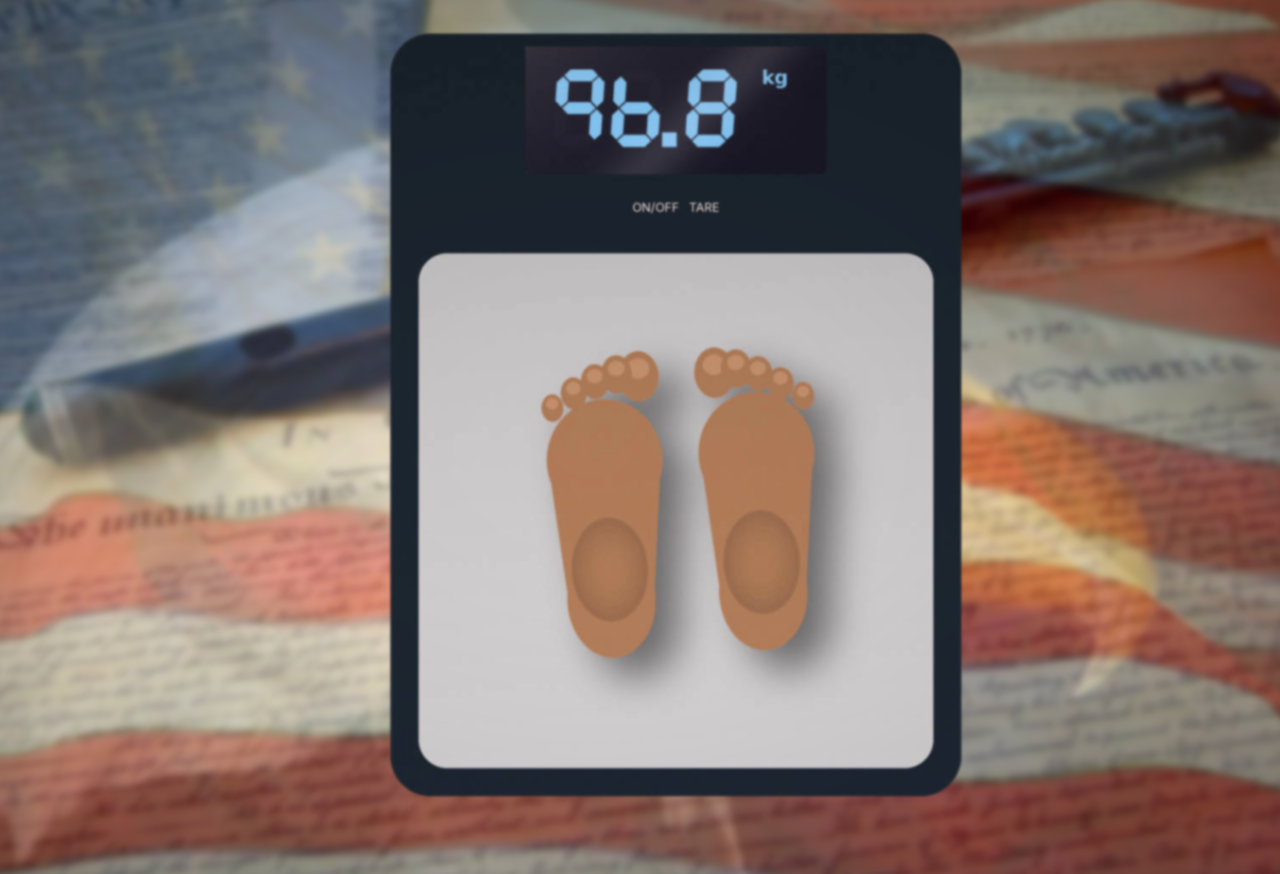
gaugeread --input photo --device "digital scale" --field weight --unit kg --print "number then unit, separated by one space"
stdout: 96.8 kg
